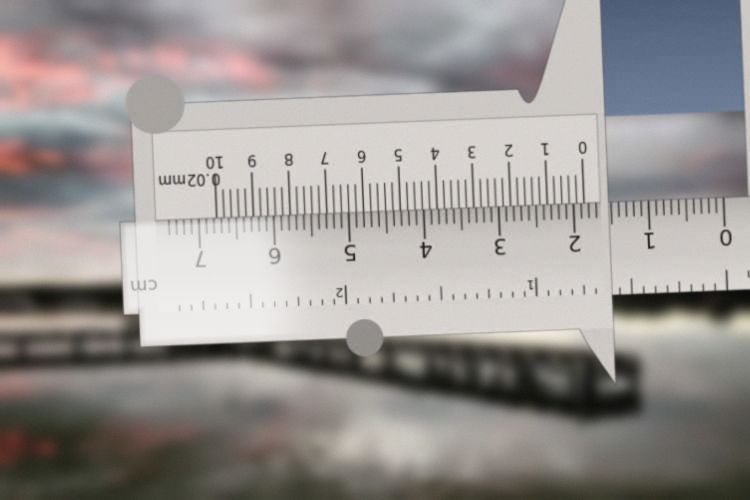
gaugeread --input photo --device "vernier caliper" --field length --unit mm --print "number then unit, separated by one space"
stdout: 18.6 mm
